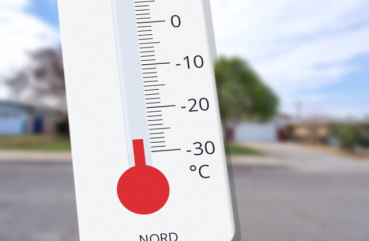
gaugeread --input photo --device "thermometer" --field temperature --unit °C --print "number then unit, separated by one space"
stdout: -27 °C
